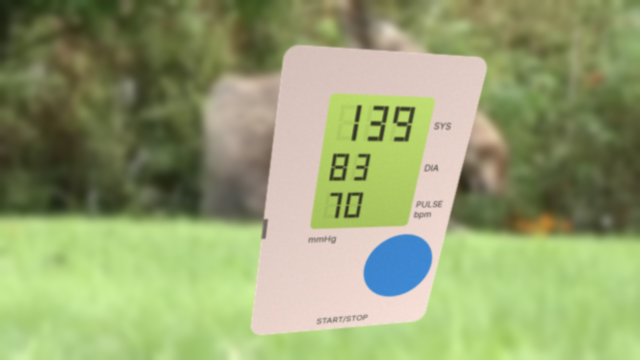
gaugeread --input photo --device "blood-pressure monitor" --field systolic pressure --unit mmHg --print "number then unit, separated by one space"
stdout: 139 mmHg
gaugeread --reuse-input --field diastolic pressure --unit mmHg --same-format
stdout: 83 mmHg
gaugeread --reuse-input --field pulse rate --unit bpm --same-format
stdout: 70 bpm
